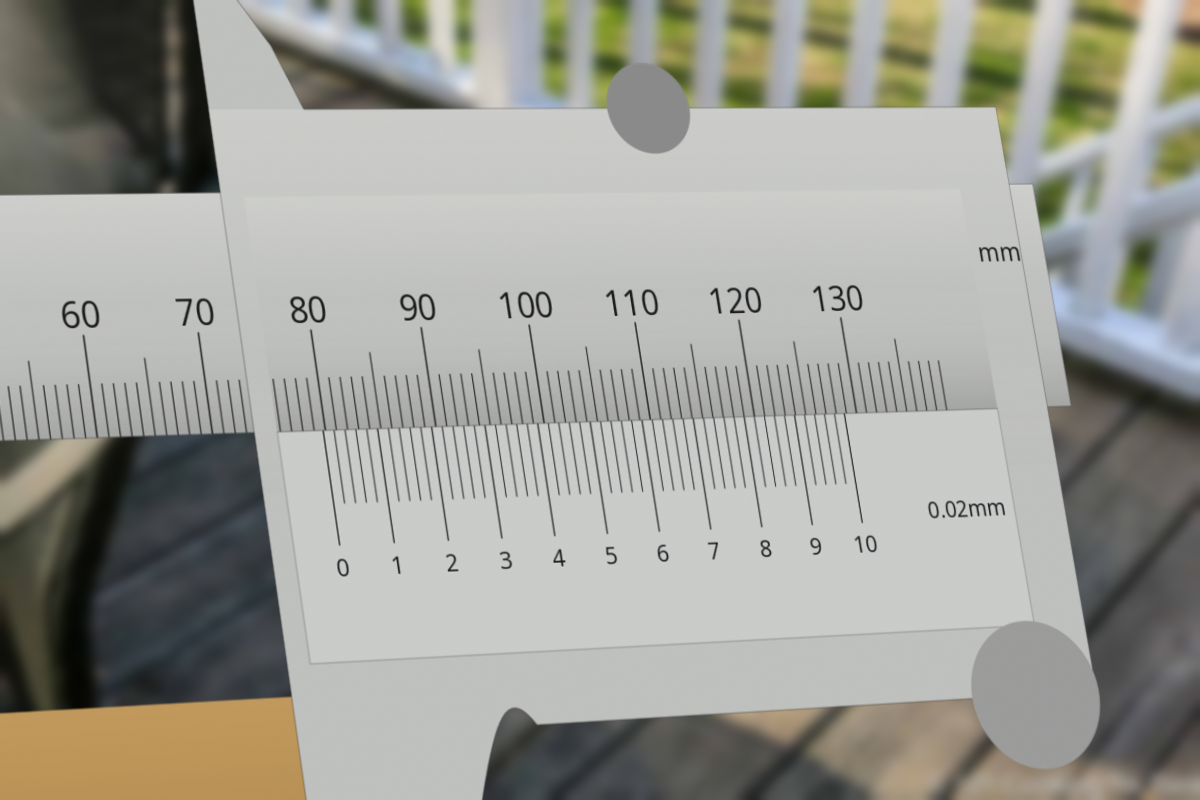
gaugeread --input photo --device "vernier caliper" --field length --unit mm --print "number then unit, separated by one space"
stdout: 79.8 mm
